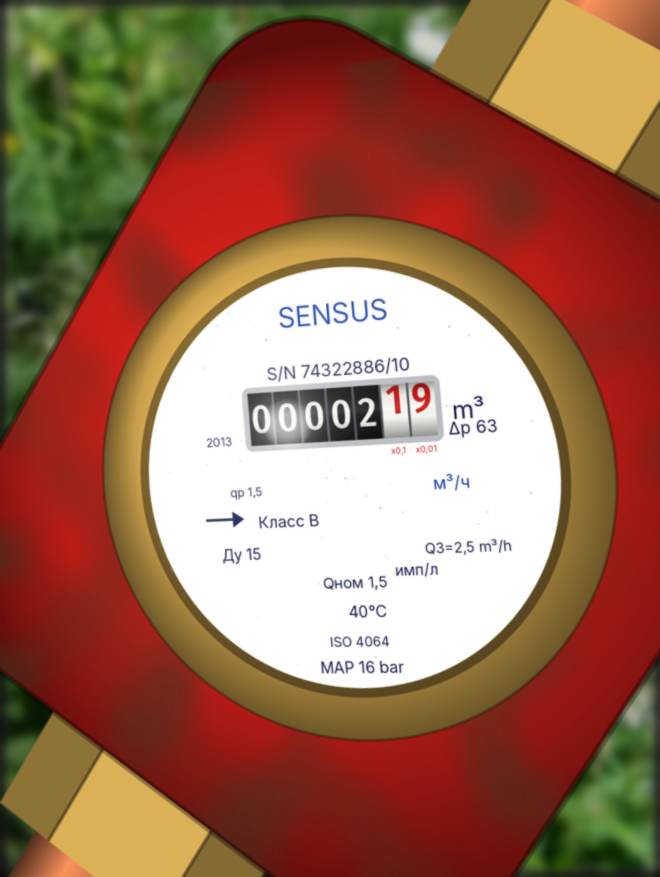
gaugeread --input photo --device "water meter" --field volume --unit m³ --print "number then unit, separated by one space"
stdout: 2.19 m³
